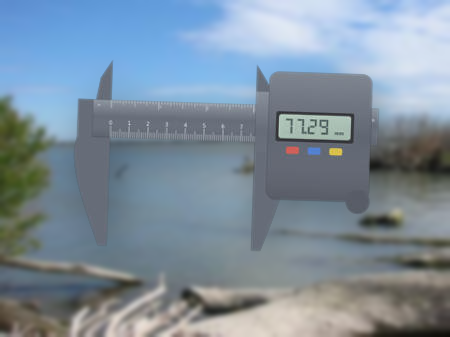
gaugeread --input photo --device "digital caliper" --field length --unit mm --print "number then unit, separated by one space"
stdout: 77.29 mm
